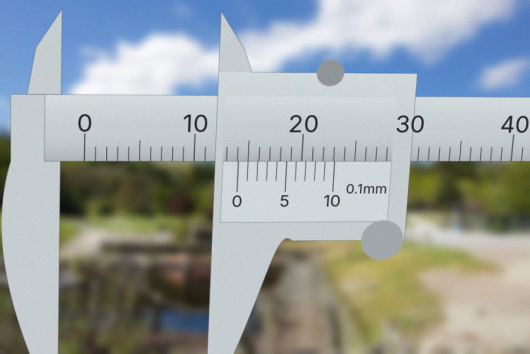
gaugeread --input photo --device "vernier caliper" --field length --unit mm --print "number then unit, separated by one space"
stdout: 14.1 mm
